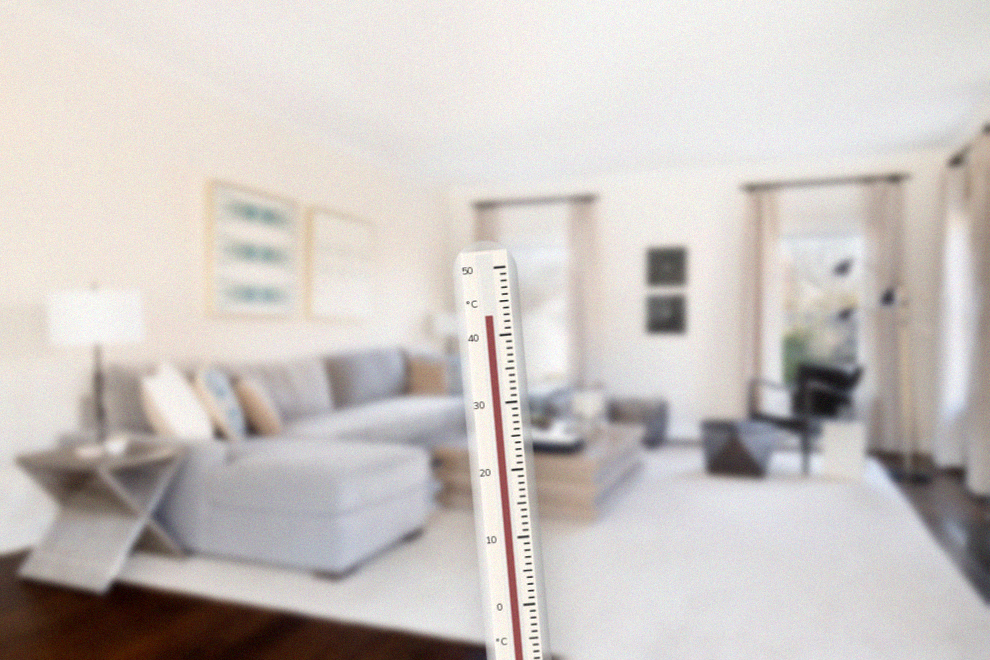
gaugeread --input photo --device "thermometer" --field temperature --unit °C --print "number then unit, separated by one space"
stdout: 43 °C
